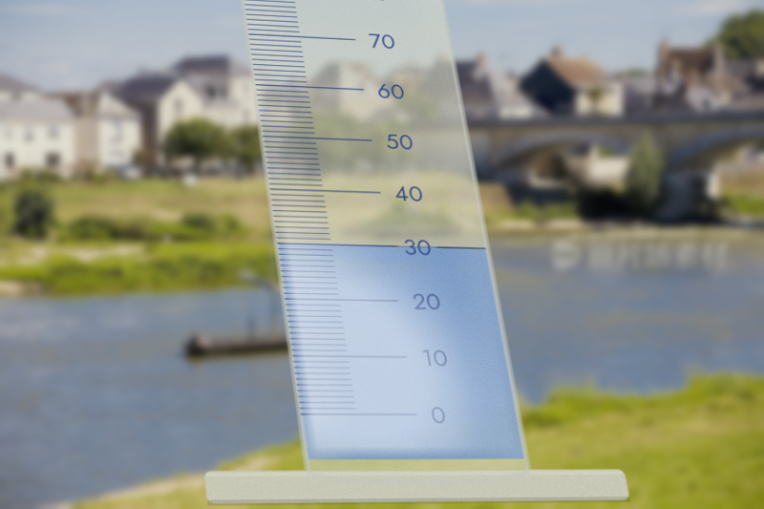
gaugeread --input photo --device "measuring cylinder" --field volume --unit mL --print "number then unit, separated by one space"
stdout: 30 mL
